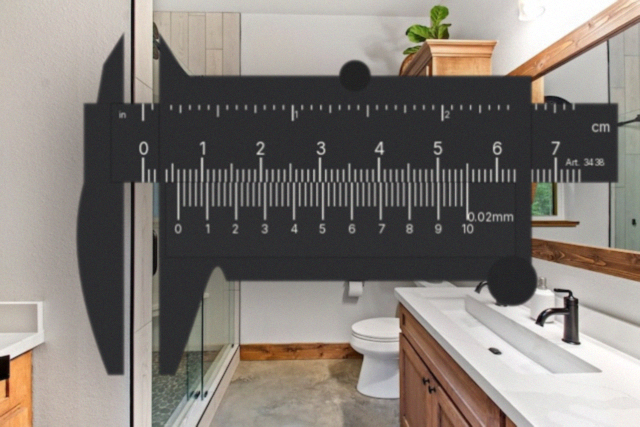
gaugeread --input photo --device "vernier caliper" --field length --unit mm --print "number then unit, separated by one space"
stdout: 6.0 mm
